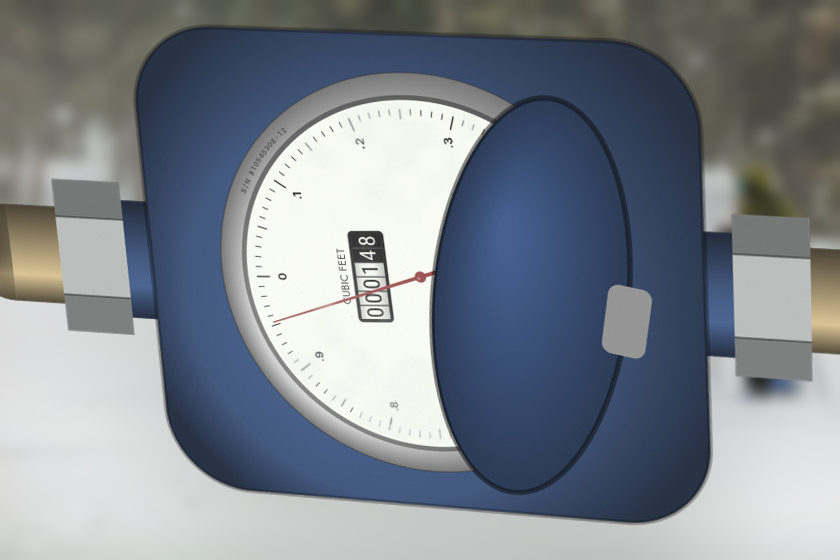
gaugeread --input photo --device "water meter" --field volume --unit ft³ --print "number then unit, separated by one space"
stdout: 147.95 ft³
